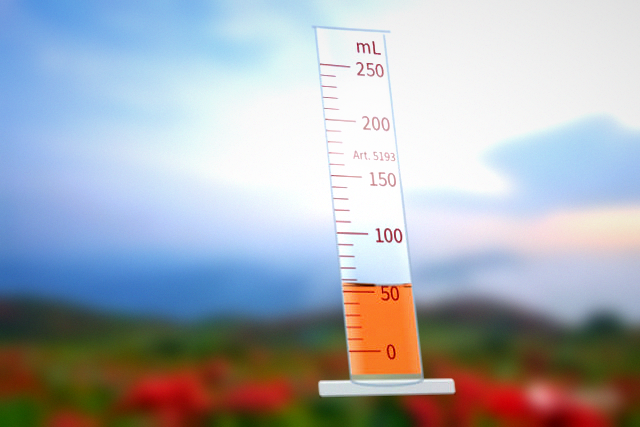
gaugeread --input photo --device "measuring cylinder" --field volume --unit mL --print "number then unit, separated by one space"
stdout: 55 mL
